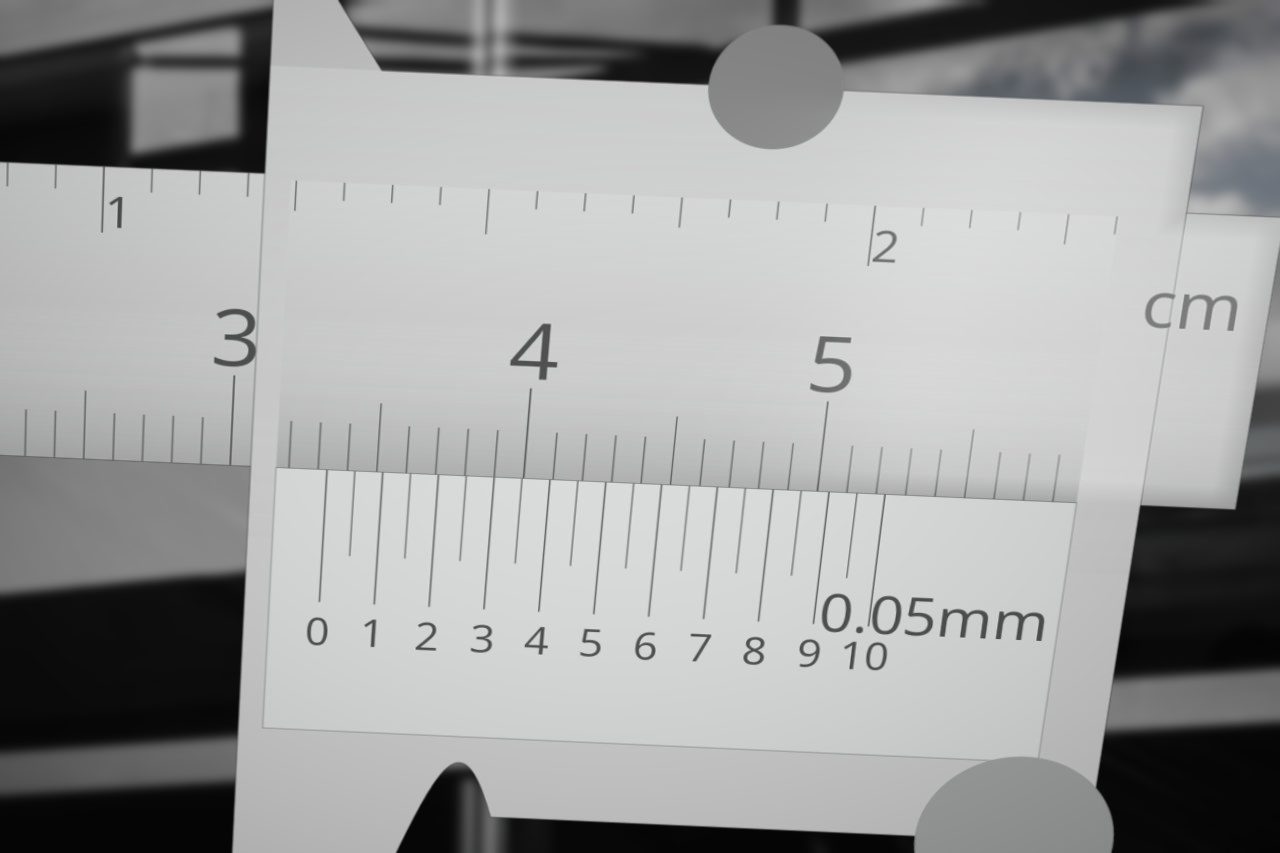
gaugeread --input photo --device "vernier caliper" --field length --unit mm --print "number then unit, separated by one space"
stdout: 33.30 mm
